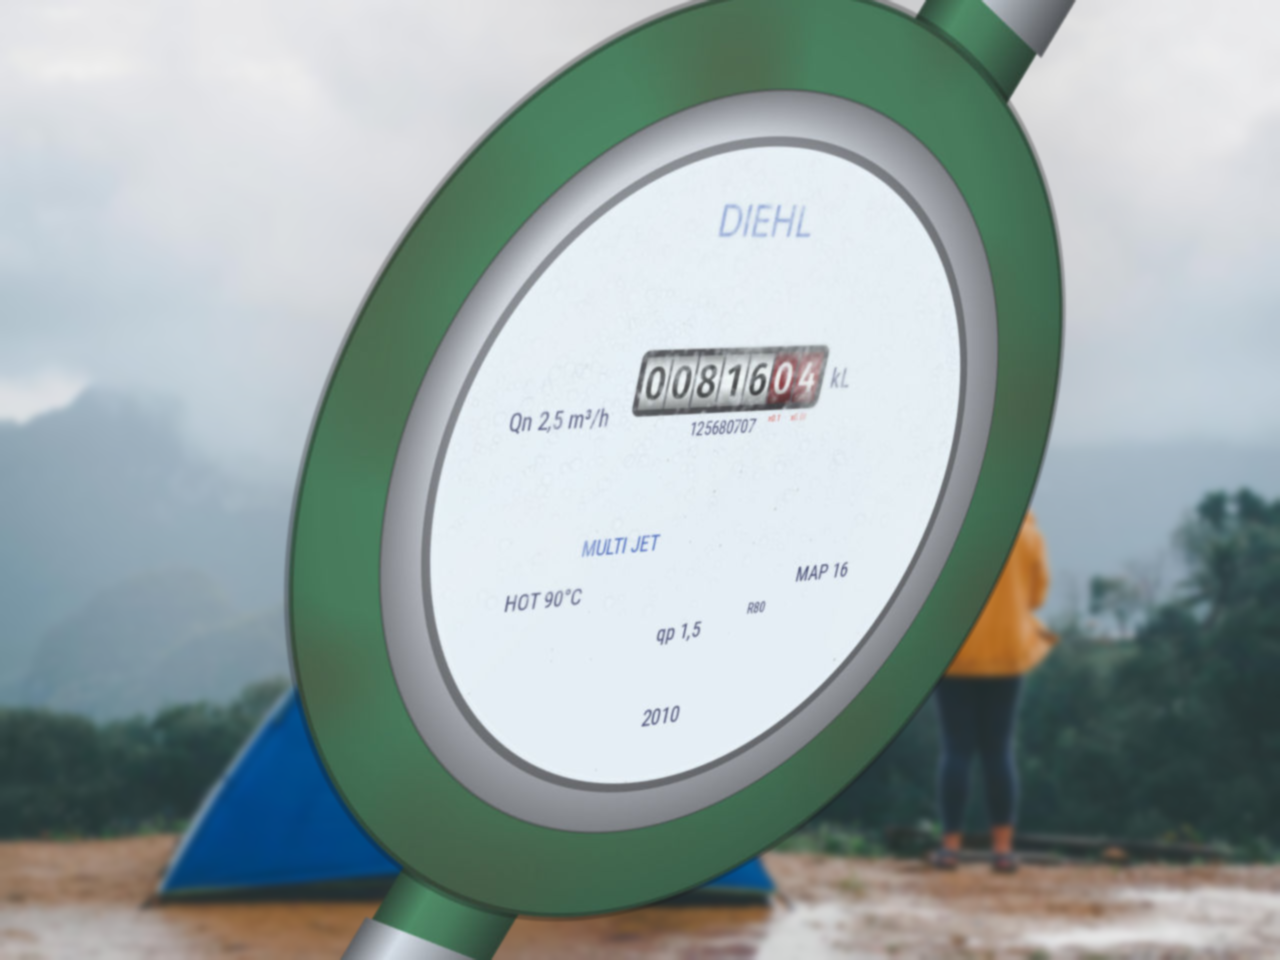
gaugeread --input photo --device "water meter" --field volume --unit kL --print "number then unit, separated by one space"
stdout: 816.04 kL
